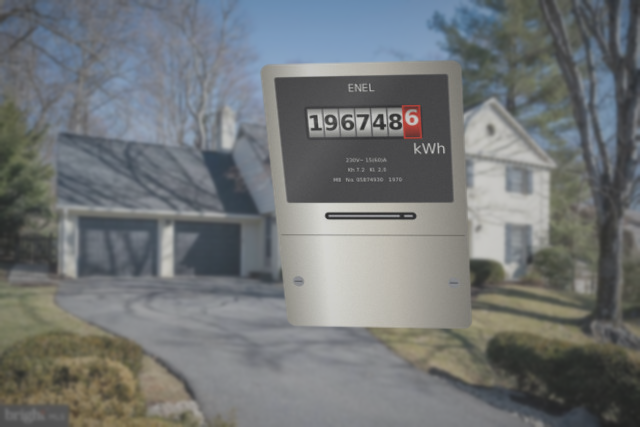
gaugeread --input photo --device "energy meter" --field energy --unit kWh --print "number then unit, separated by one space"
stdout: 196748.6 kWh
